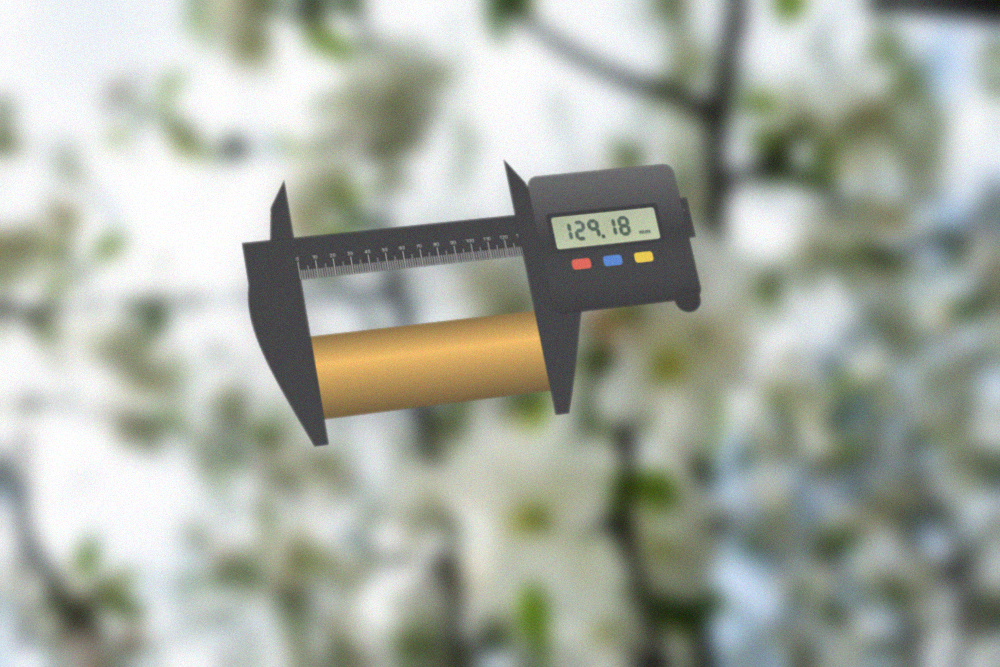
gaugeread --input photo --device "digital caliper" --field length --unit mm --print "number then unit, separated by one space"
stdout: 129.18 mm
